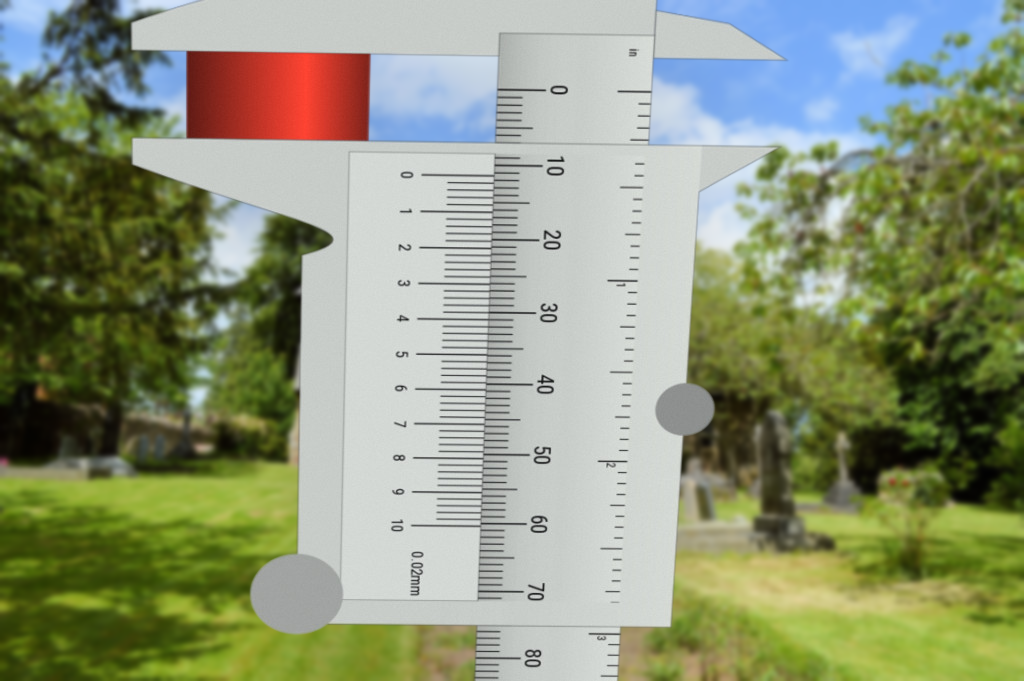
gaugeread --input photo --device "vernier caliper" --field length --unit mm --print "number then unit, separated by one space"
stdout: 11.4 mm
